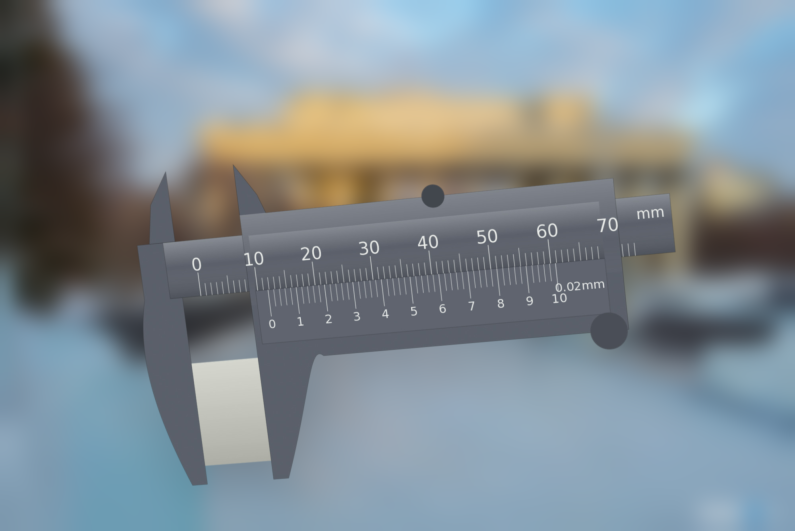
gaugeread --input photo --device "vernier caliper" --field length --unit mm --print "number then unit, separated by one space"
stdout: 11.8 mm
